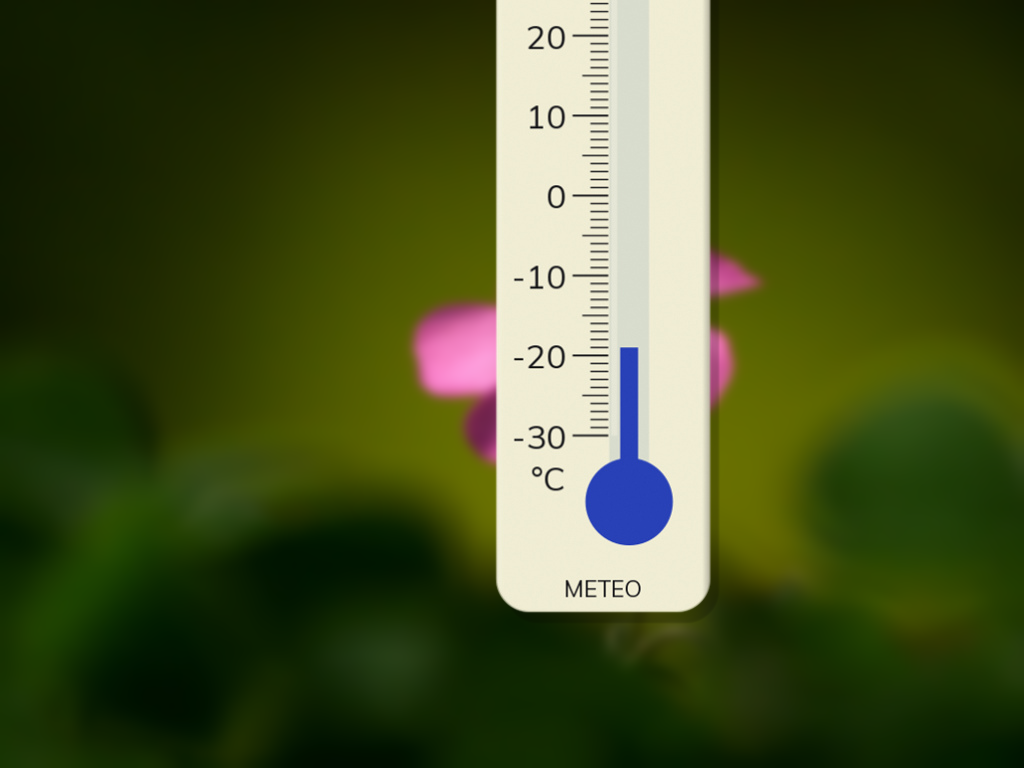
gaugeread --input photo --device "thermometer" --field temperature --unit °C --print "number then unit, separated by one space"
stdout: -19 °C
